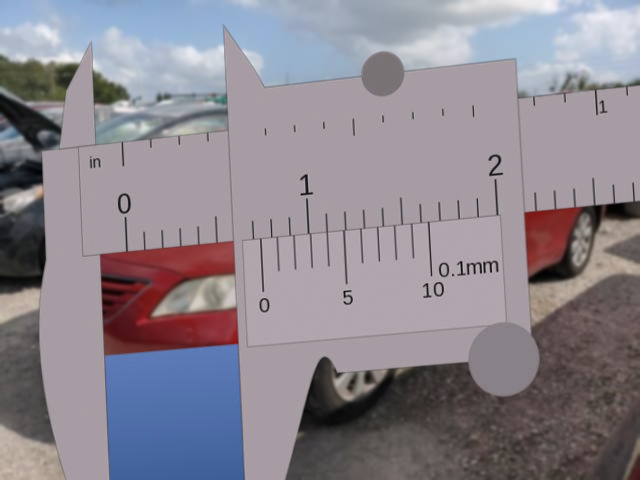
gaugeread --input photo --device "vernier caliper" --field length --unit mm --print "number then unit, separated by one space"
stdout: 7.4 mm
